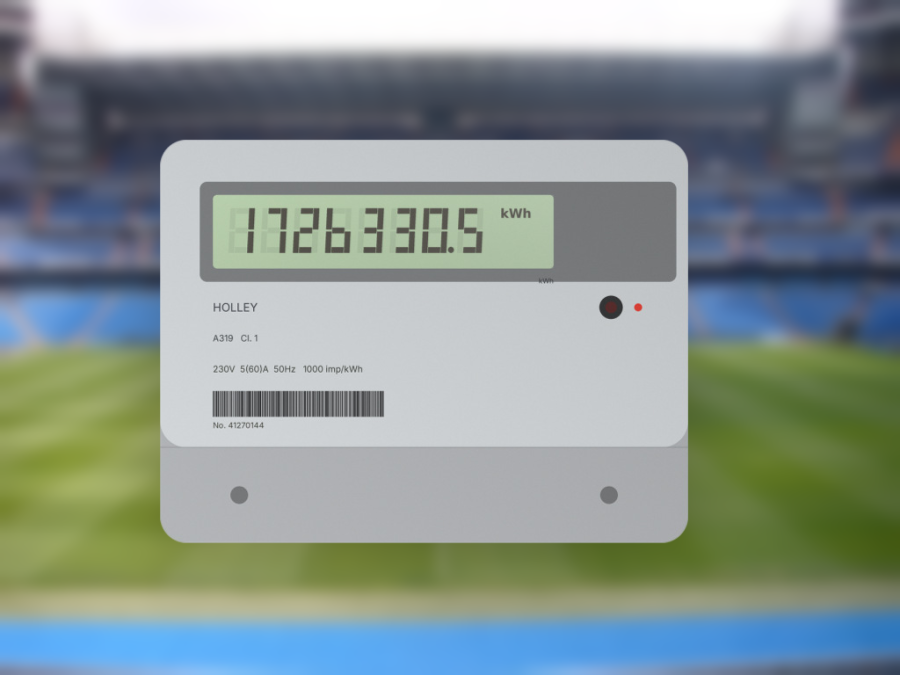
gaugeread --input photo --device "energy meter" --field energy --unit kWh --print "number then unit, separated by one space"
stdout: 1726330.5 kWh
